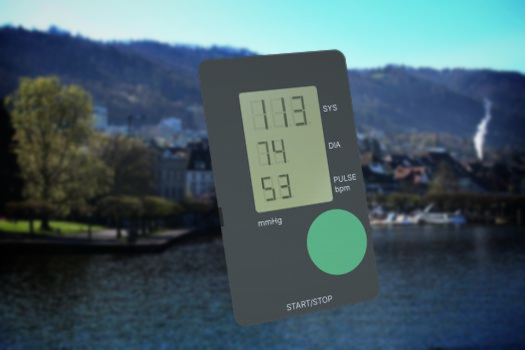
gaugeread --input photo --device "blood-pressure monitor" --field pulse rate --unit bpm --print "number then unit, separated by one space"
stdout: 53 bpm
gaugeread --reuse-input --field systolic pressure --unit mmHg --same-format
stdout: 113 mmHg
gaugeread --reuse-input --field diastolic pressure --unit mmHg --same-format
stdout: 74 mmHg
